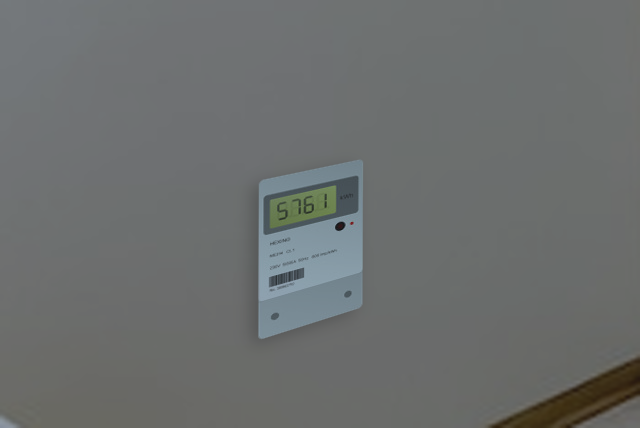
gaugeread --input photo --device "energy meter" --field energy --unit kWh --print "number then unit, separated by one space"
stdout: 5761 kWh
